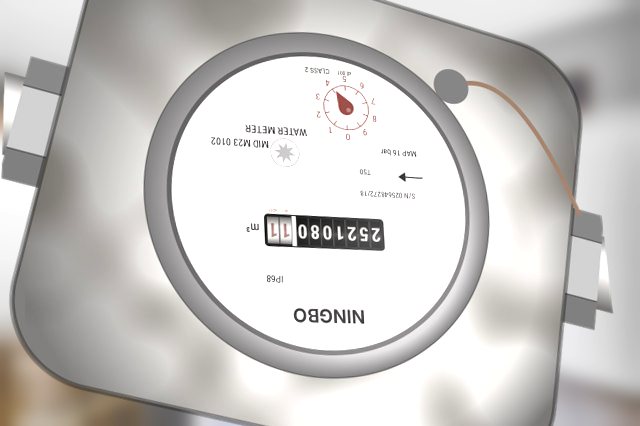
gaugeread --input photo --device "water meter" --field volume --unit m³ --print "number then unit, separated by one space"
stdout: 2521080.114 m³
